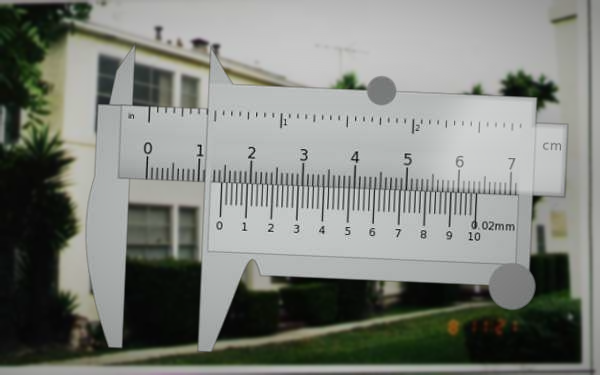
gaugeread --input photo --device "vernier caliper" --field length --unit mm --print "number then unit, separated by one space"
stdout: 14.5 mm
